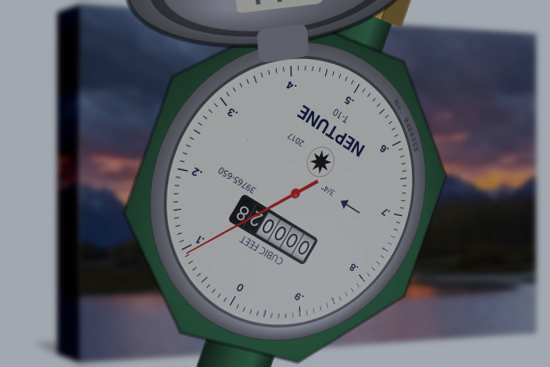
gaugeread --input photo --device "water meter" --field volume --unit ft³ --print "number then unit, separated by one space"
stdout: 28.09 ft³
